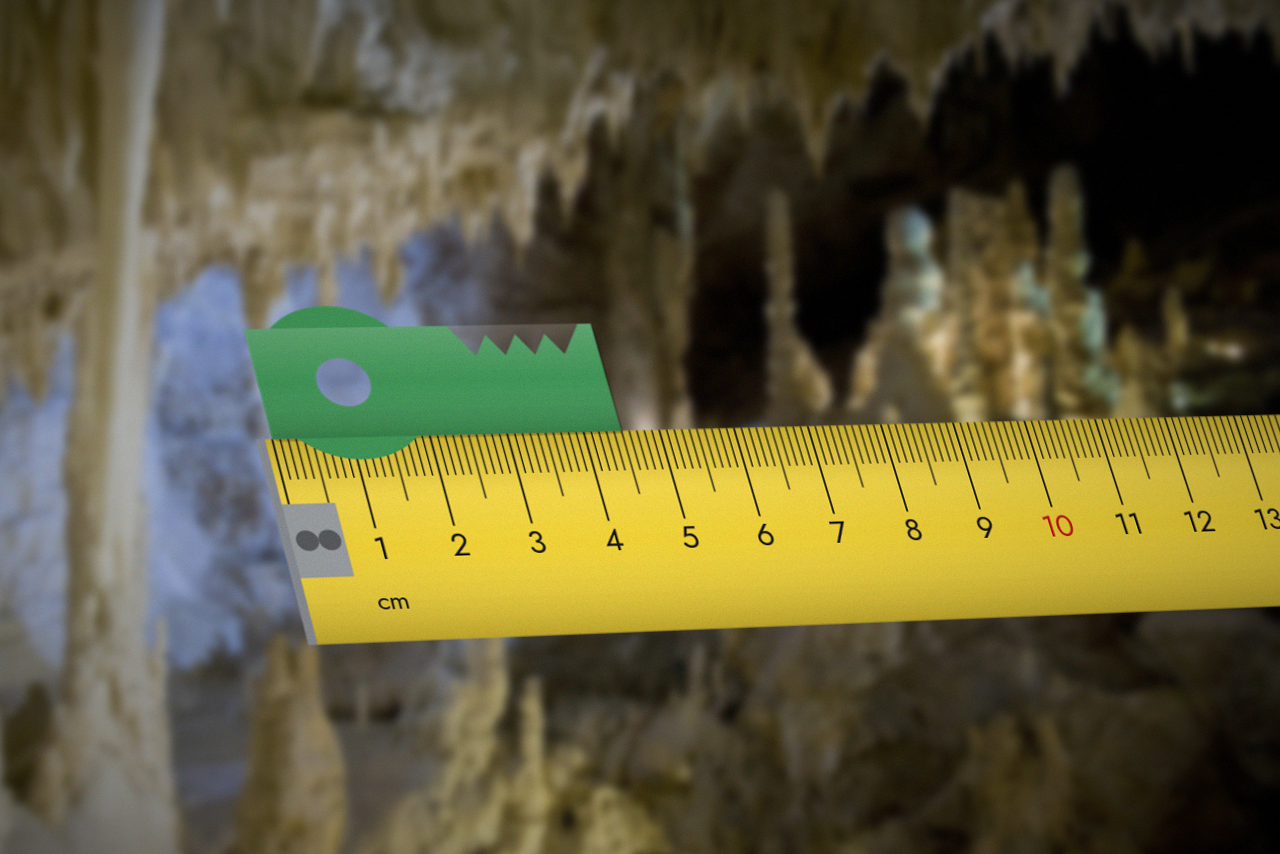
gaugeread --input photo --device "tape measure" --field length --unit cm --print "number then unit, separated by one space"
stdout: 4.5 cm
